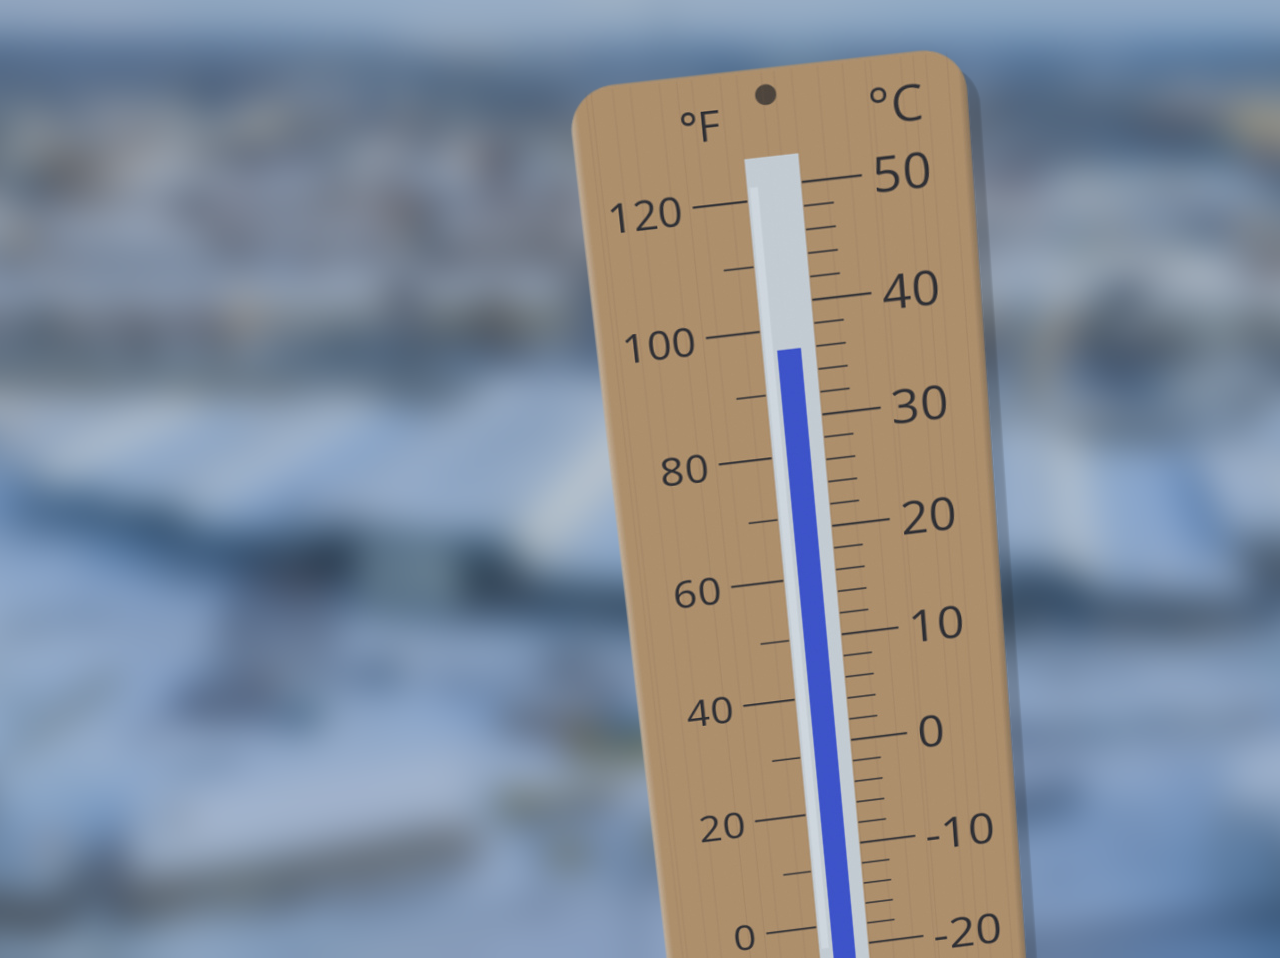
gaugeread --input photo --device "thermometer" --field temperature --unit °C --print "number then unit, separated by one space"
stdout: 36 °C
